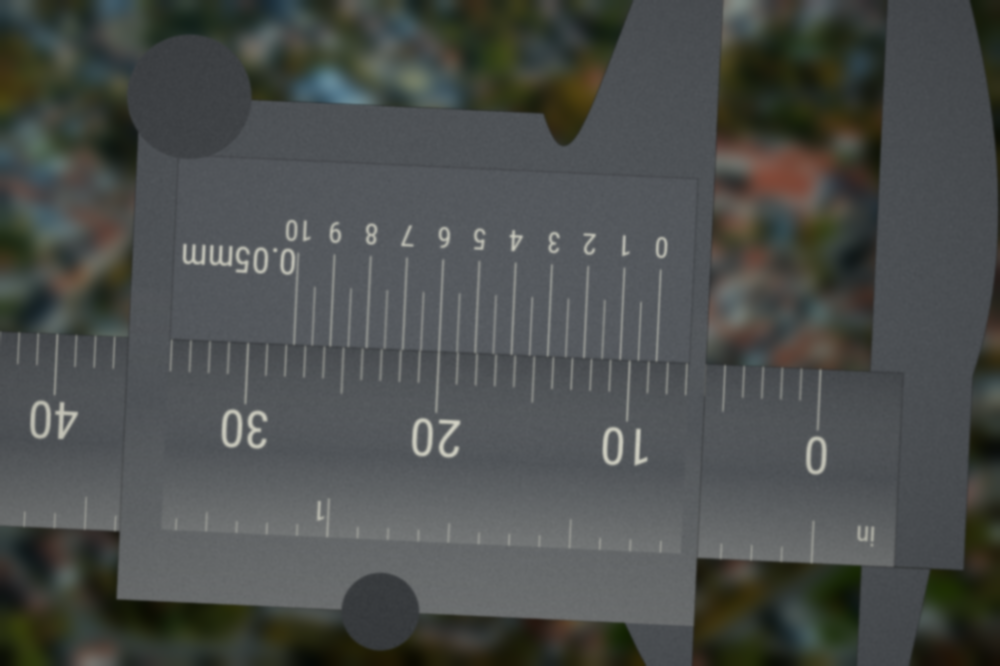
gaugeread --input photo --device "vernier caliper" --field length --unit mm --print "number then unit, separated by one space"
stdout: 8.6 mm
